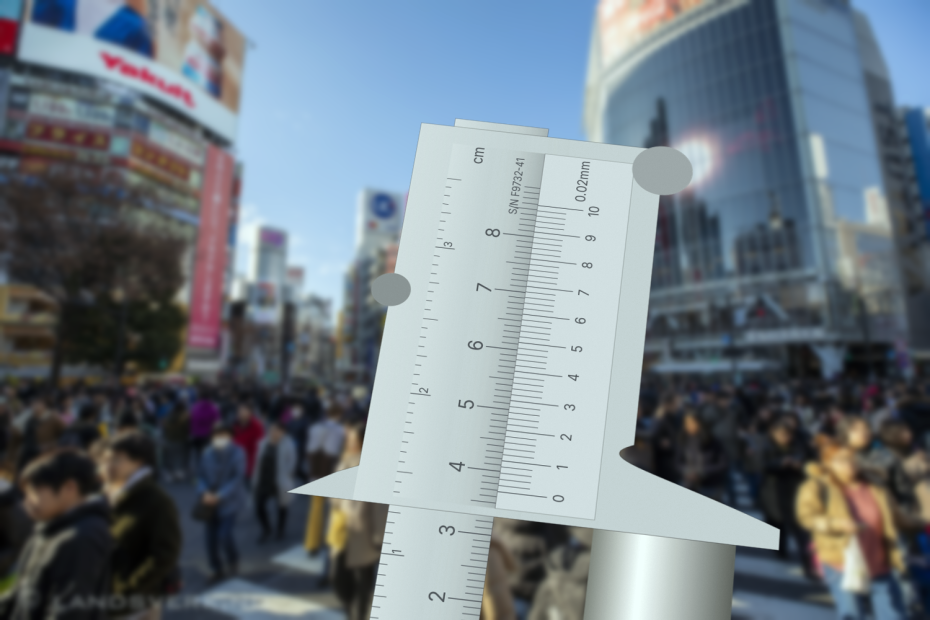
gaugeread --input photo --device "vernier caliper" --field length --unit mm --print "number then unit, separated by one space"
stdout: 36.8 mm
